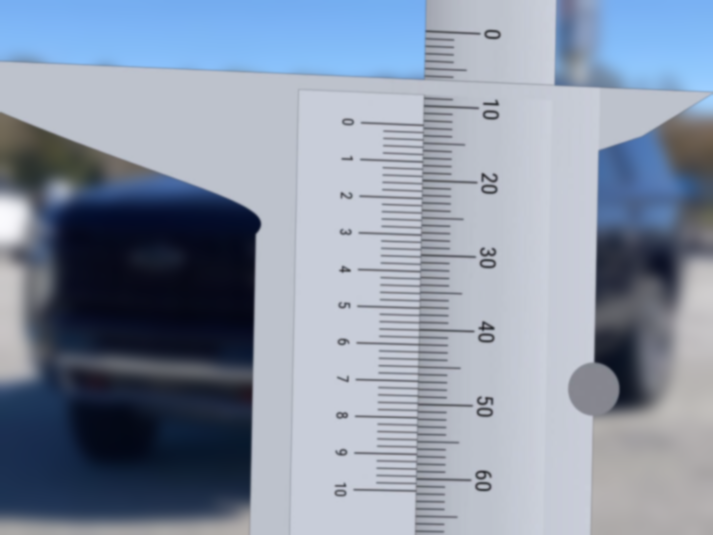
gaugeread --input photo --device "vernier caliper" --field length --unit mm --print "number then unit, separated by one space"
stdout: 12.6 mm
